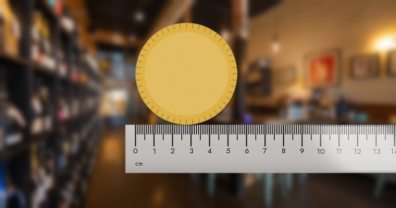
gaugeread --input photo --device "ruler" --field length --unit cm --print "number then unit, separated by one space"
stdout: 5.5 cm
